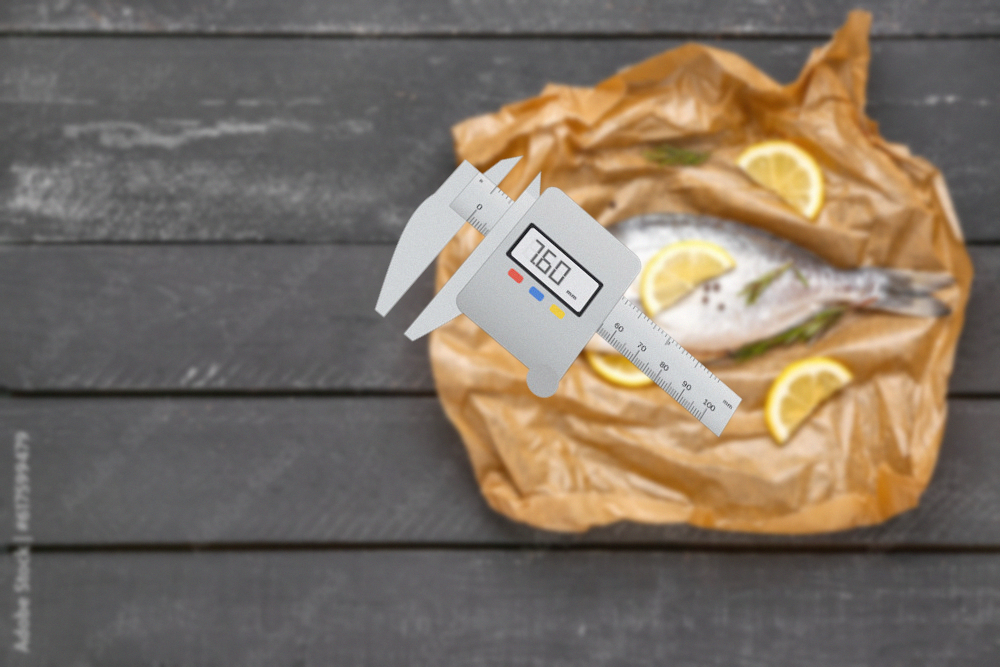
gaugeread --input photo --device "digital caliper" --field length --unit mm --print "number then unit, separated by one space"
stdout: 7.60 mm
